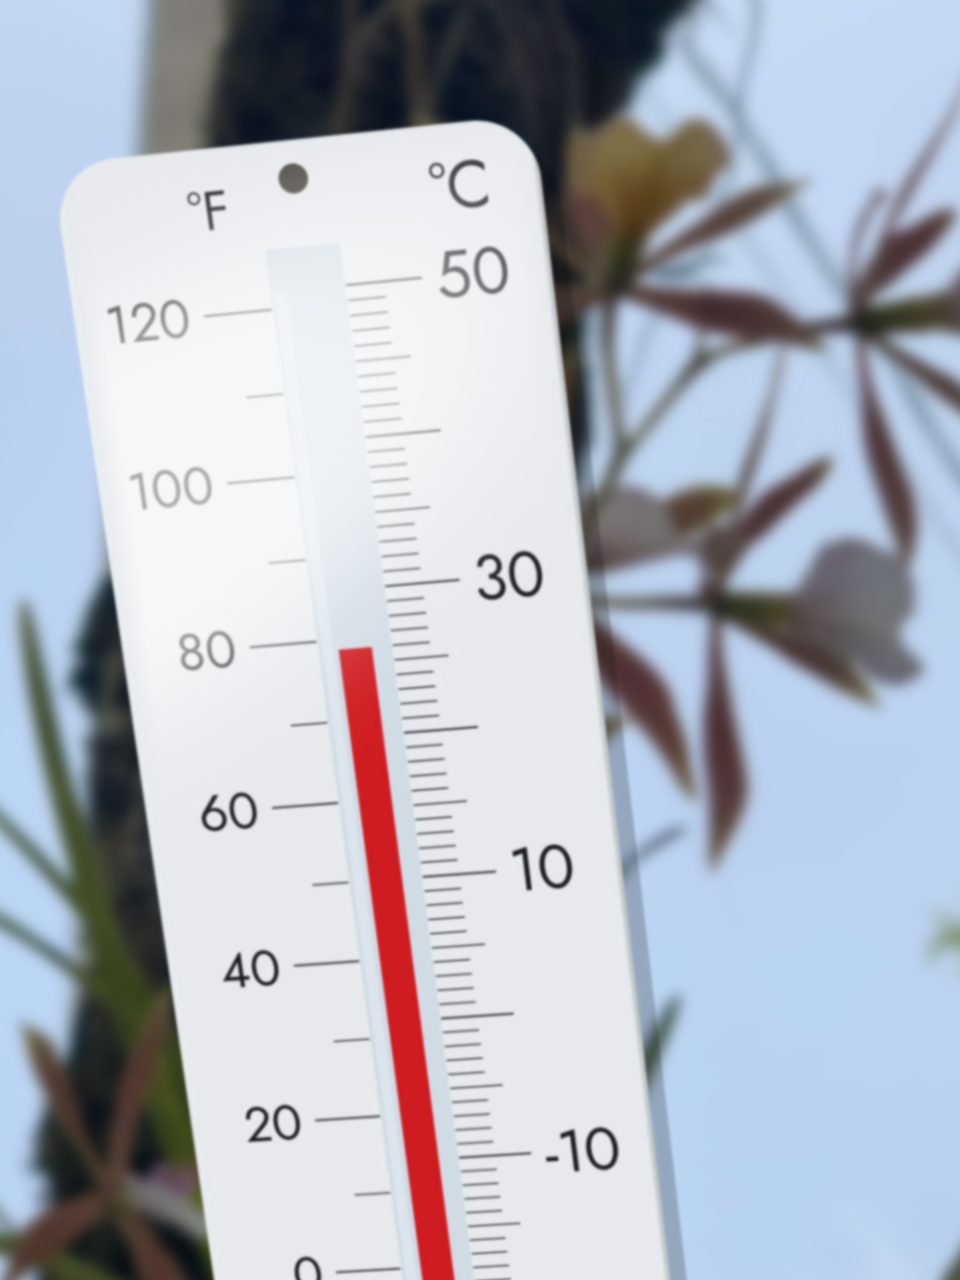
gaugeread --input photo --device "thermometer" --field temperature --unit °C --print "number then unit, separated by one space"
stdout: 26 °C
